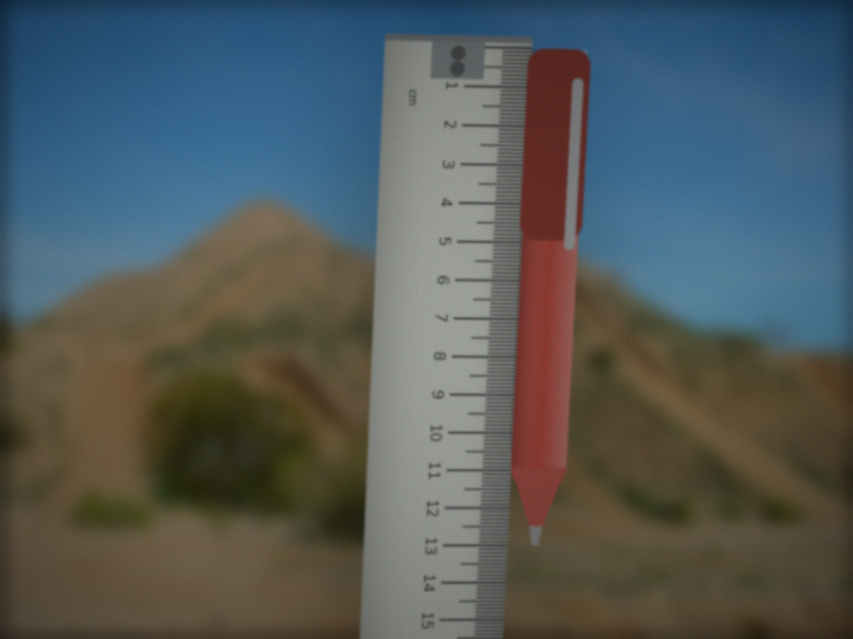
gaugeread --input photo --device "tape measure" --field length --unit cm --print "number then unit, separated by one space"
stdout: 13 cm
